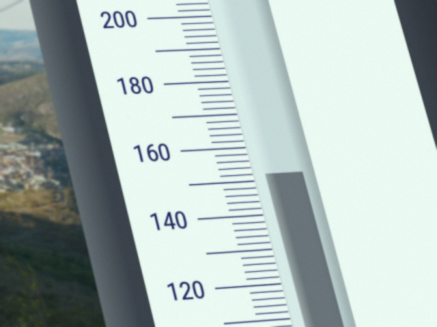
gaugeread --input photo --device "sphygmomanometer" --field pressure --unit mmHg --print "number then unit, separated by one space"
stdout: 152 mmHg
